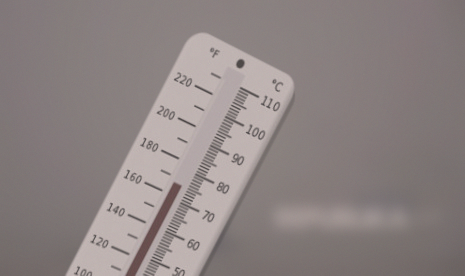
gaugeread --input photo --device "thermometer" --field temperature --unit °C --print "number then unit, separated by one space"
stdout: 75 °C
